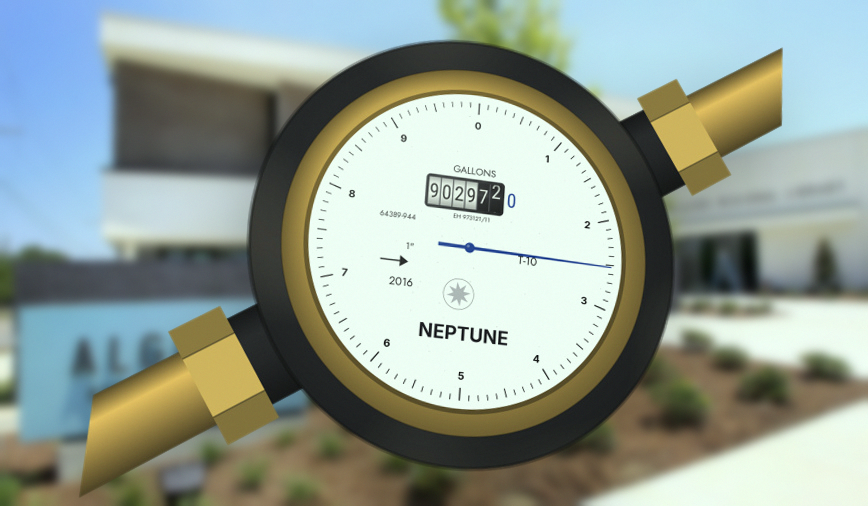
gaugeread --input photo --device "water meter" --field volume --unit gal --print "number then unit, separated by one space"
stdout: 9029722.5 gal
